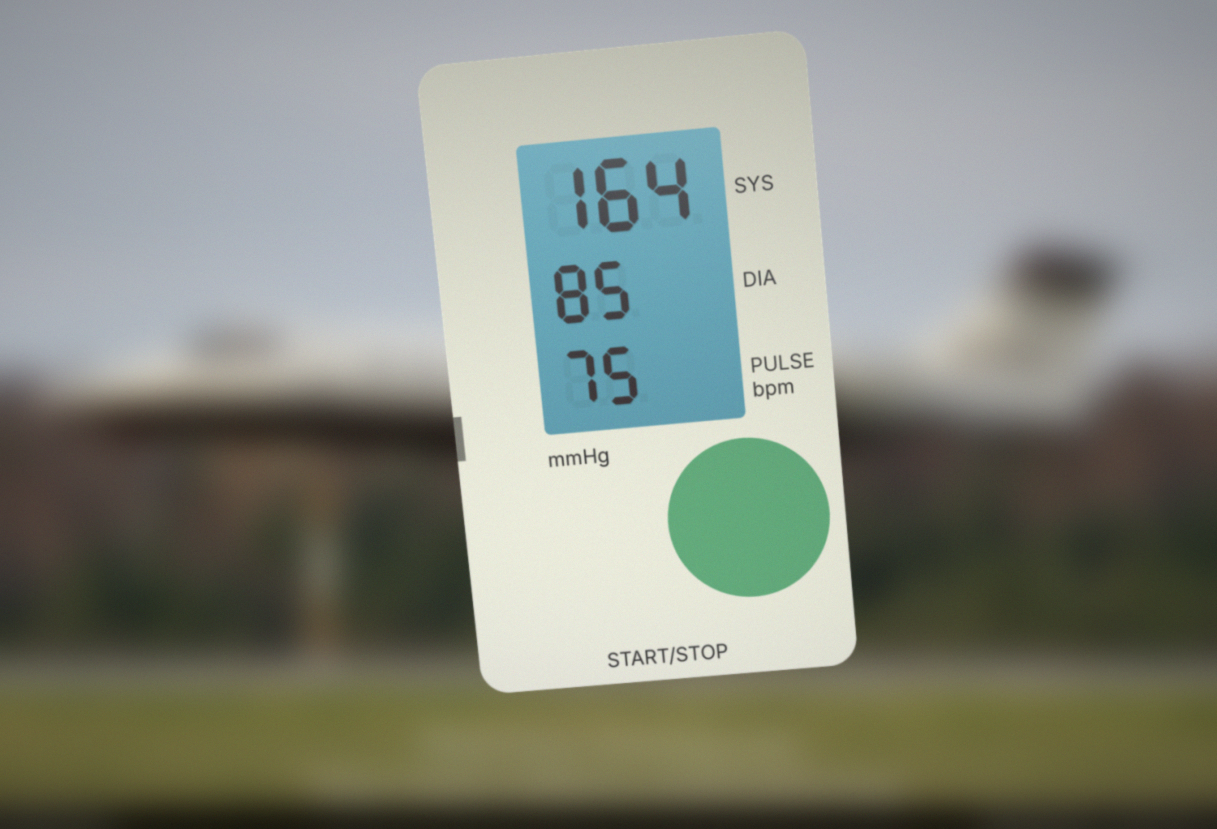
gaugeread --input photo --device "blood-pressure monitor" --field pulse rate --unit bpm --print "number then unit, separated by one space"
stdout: 75 bpm
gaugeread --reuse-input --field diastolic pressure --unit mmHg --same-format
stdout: 85 mmHg
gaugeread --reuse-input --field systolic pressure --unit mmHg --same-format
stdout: 164 mmHg
